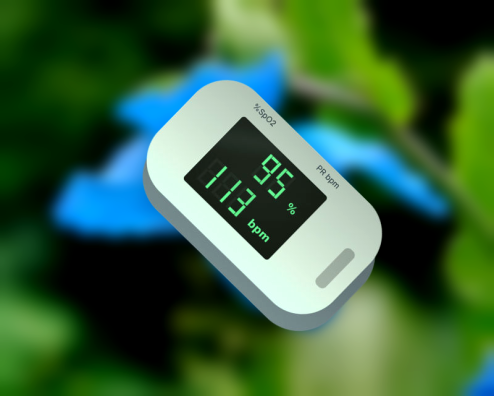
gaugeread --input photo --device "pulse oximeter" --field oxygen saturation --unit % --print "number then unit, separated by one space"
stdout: 95 %
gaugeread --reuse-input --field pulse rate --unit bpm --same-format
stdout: 113 bpm
